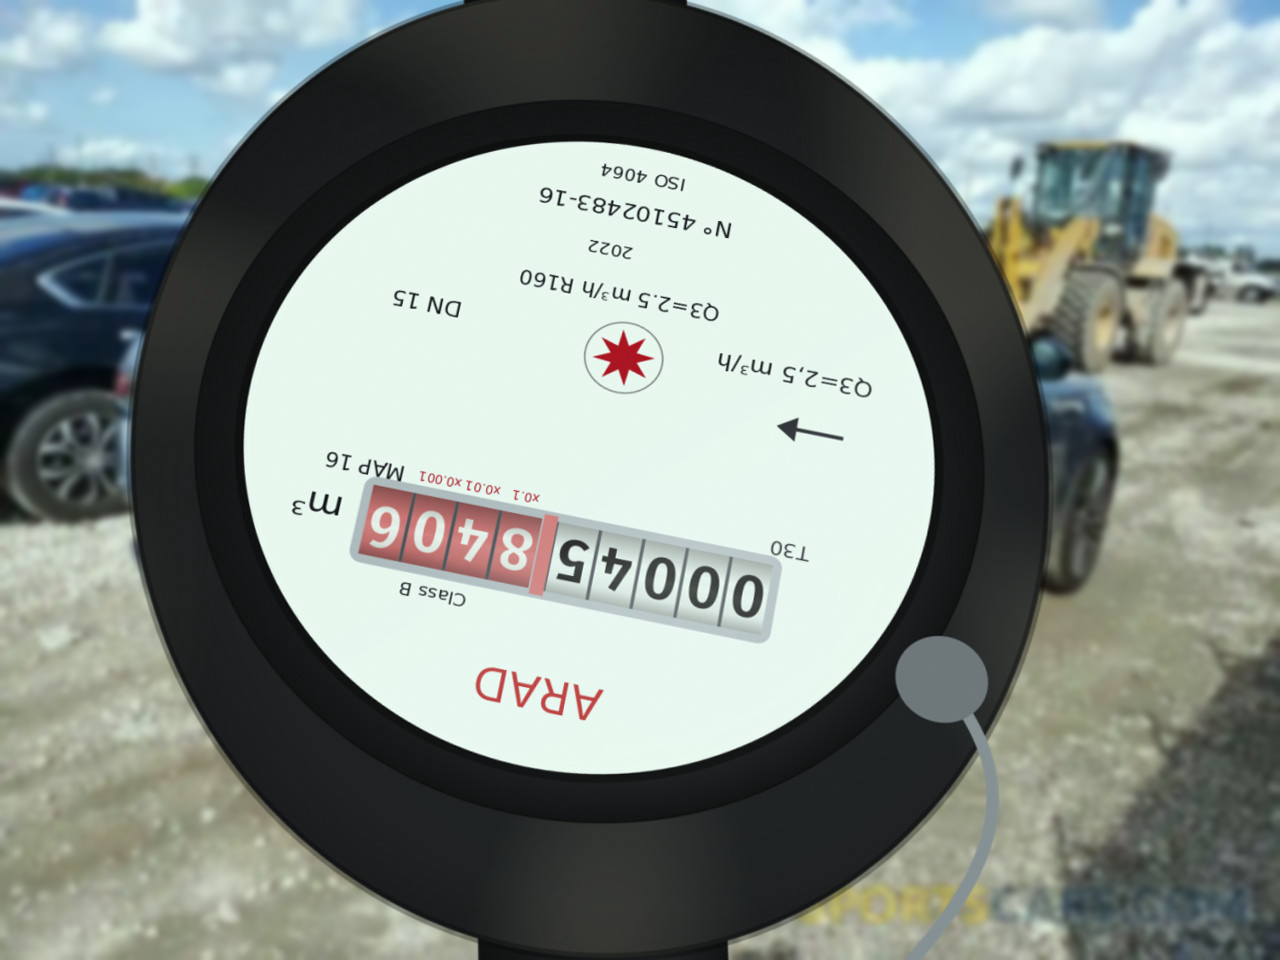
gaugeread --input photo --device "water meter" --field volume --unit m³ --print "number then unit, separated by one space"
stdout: 45.8406 m³
